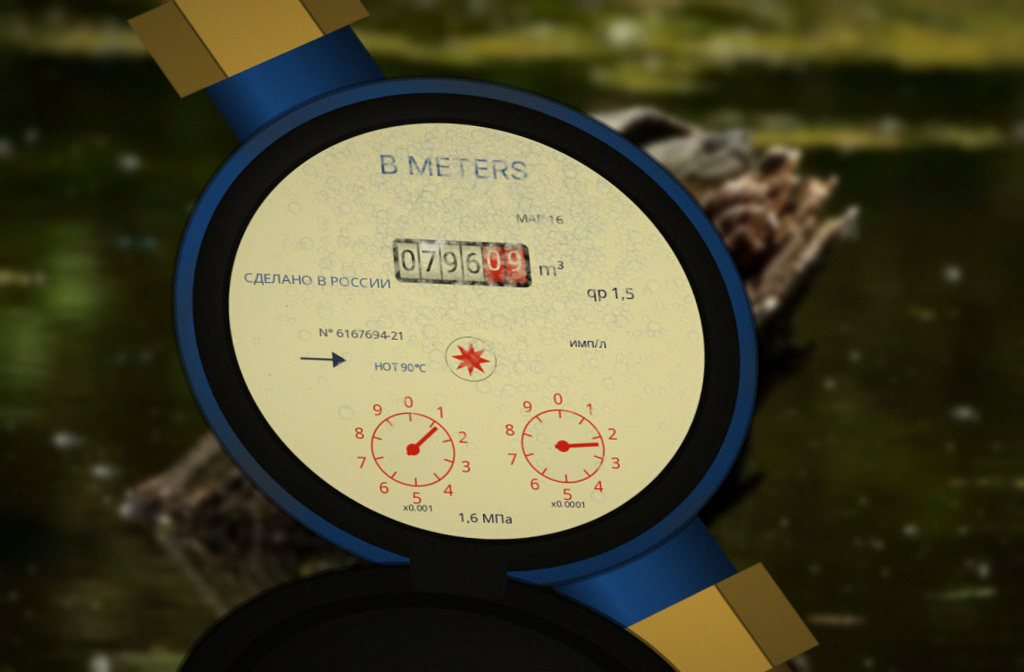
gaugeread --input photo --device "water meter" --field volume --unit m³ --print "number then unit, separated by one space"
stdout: 796.0912 m³
